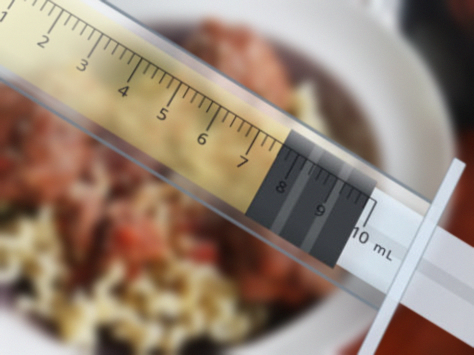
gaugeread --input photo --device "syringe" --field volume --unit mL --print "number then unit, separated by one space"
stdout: 7.6 mL
